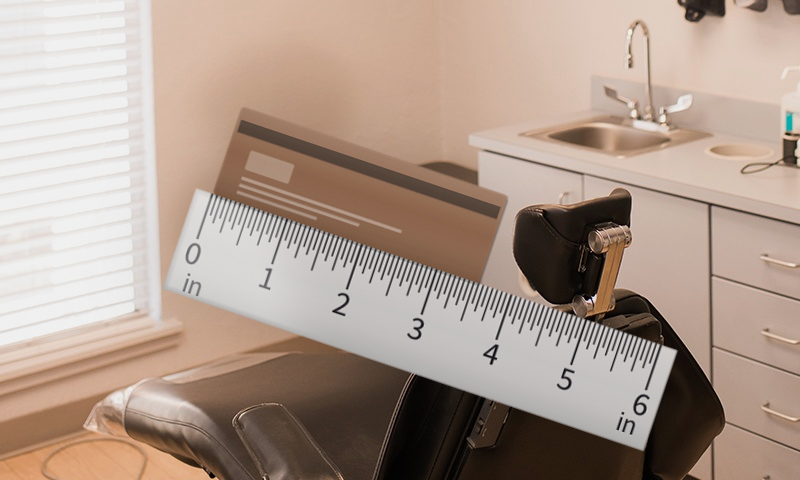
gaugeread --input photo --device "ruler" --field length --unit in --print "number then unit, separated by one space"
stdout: 3.5625 in
